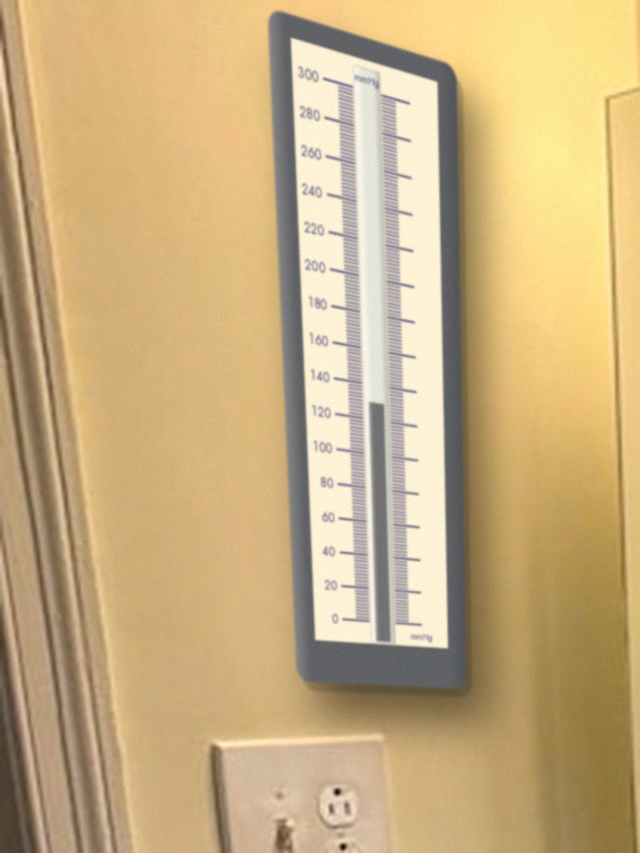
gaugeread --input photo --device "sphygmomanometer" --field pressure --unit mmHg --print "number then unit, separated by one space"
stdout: 130 mmHg
